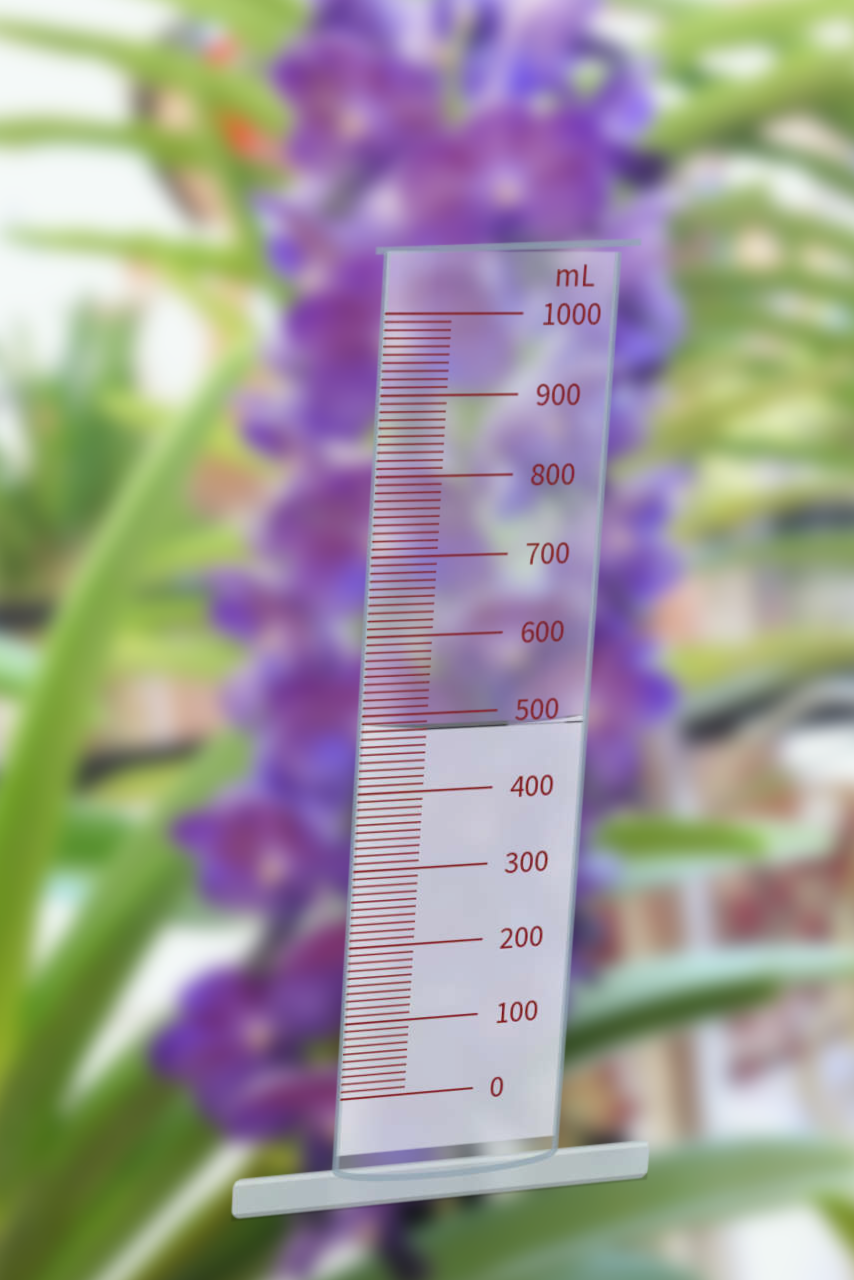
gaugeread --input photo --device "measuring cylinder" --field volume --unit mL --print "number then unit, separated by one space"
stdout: 480 mL
